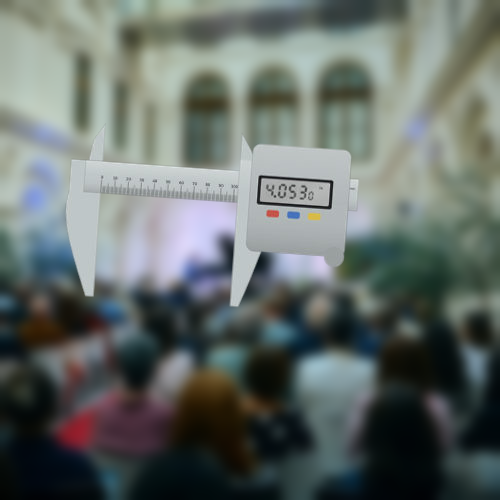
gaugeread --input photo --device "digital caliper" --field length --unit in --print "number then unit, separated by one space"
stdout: 4.0530 in
